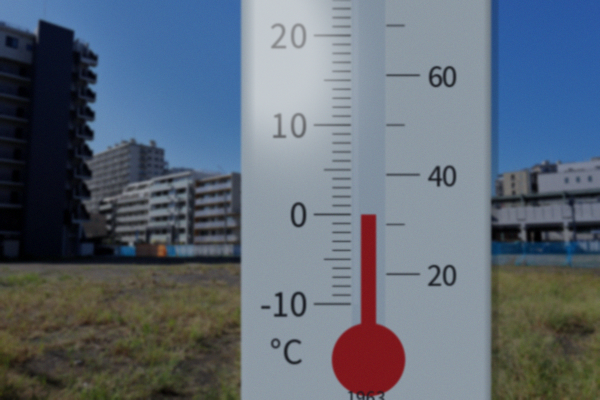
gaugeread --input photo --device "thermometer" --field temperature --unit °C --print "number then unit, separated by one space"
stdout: 0 °C
